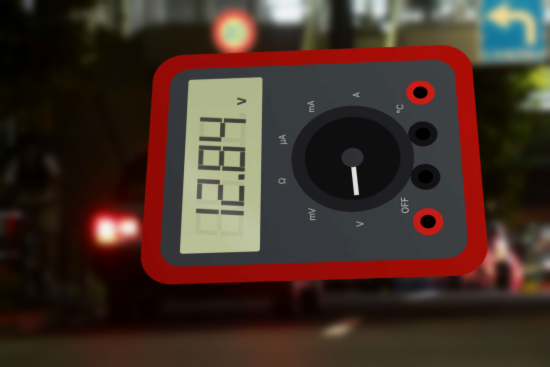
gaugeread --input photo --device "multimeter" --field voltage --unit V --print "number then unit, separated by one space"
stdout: 12.84 V
